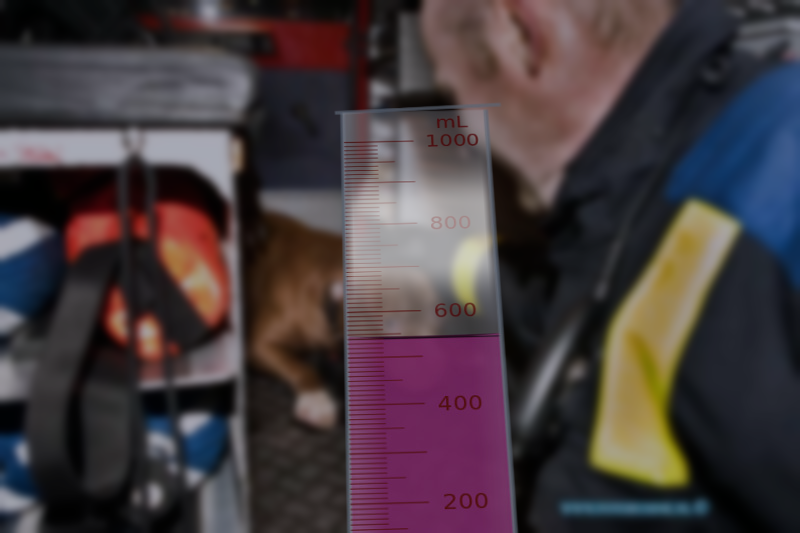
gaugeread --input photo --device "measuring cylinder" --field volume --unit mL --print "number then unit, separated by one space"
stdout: 540 mL
